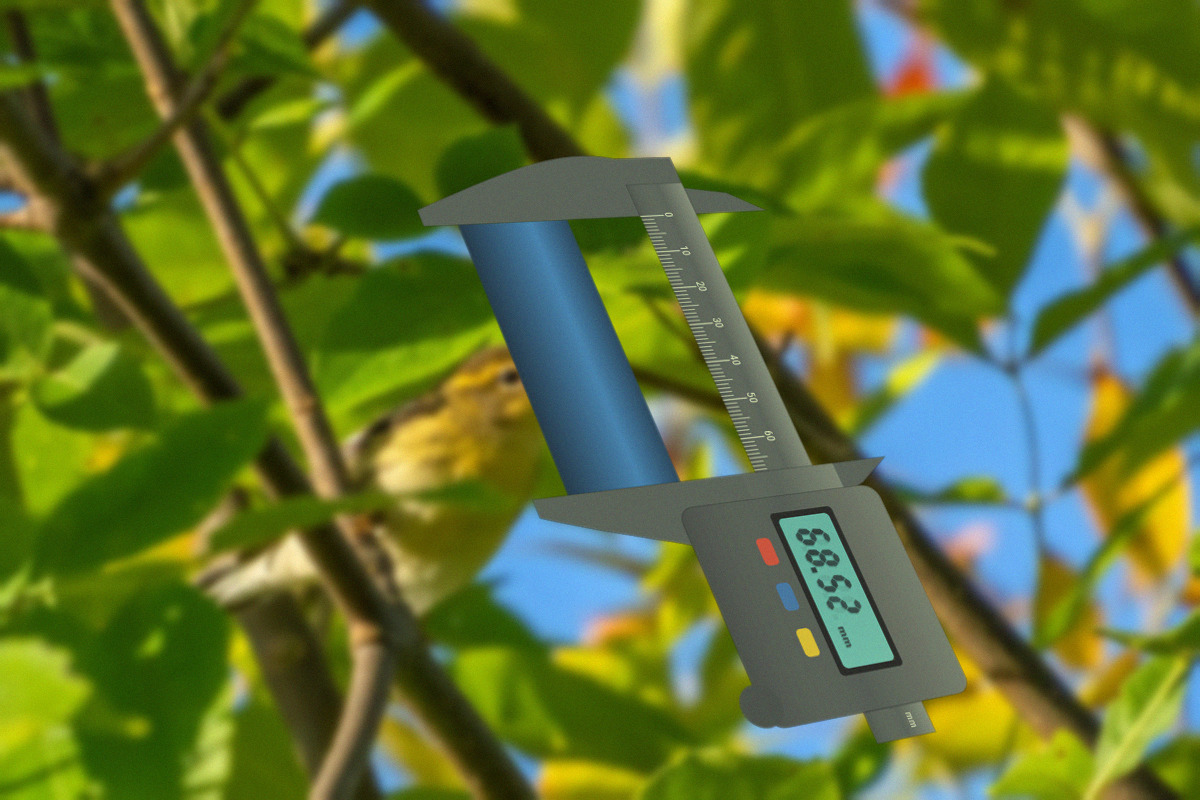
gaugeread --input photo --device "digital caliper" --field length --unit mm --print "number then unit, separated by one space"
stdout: 68.52 mm
